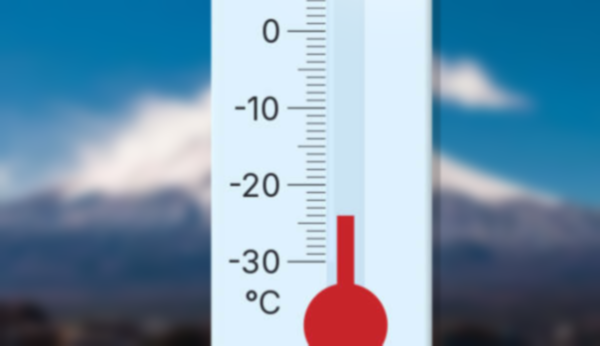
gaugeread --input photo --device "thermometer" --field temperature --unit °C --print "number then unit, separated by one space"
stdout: -24 °C
